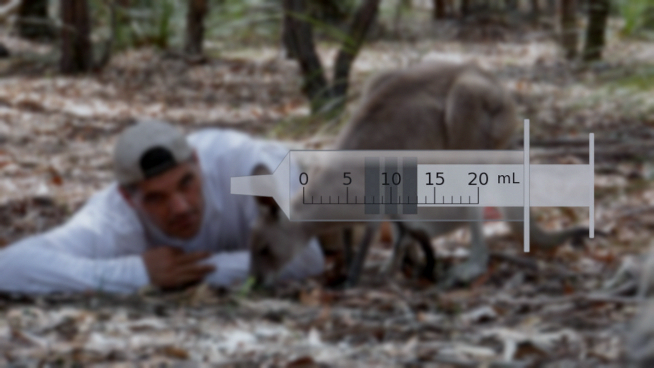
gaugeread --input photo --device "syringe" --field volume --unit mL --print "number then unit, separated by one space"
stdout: 7 mL
